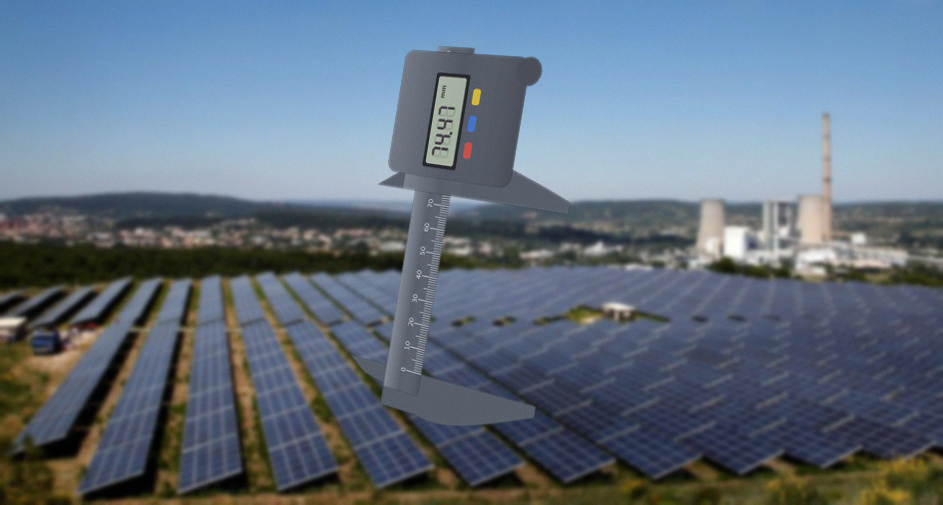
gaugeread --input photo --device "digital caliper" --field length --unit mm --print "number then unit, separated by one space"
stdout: 74.47 mm
